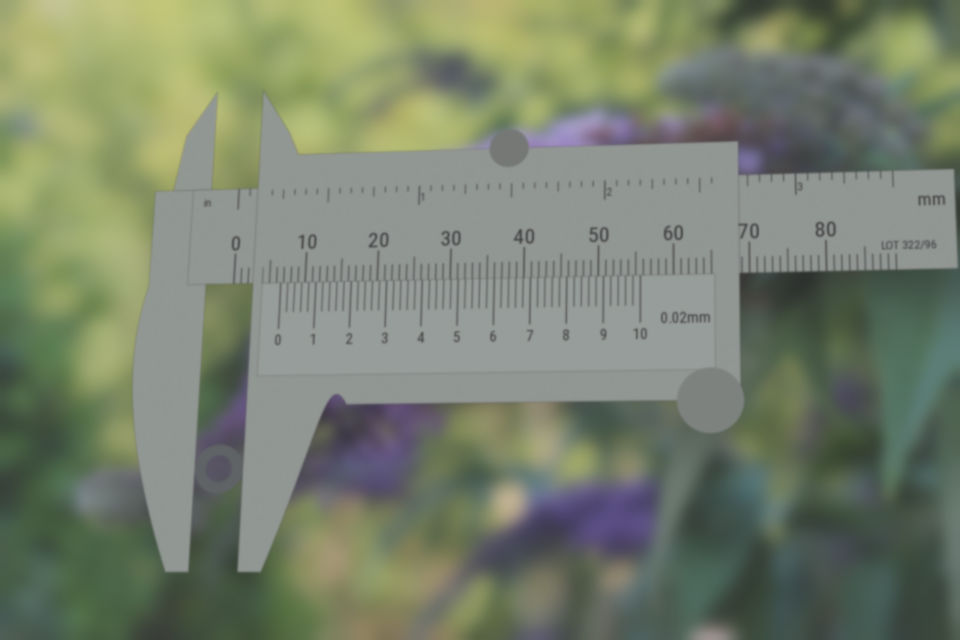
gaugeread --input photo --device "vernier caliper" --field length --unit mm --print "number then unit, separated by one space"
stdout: 6.6 mm
